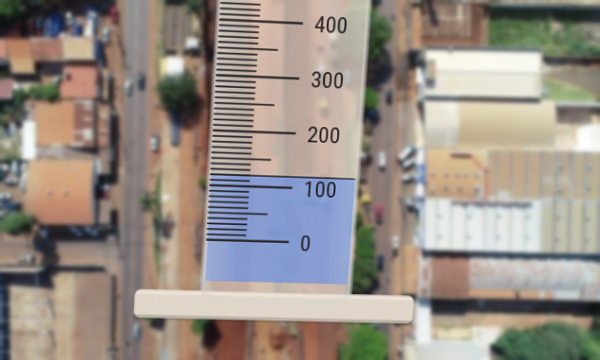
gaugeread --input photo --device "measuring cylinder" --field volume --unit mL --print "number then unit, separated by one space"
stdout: 120 mL
